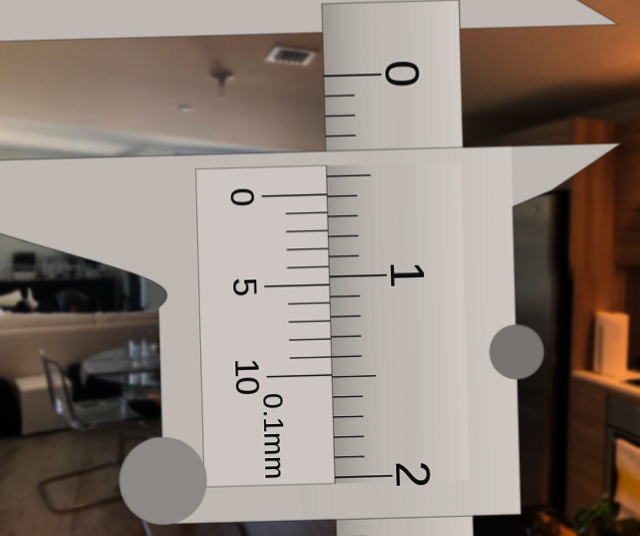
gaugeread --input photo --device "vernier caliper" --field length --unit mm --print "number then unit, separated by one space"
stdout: 5.9 mm
